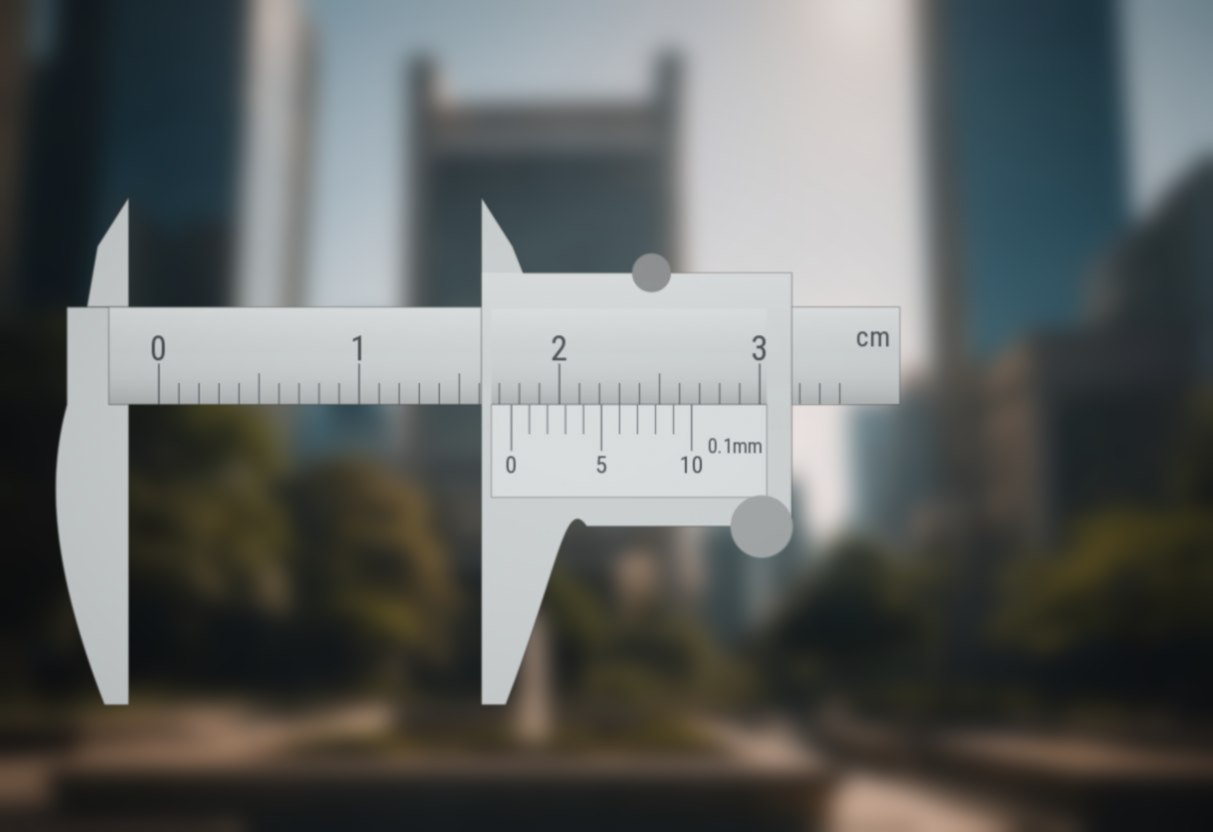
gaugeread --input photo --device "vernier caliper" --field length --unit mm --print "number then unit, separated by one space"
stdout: 17.6 mm
